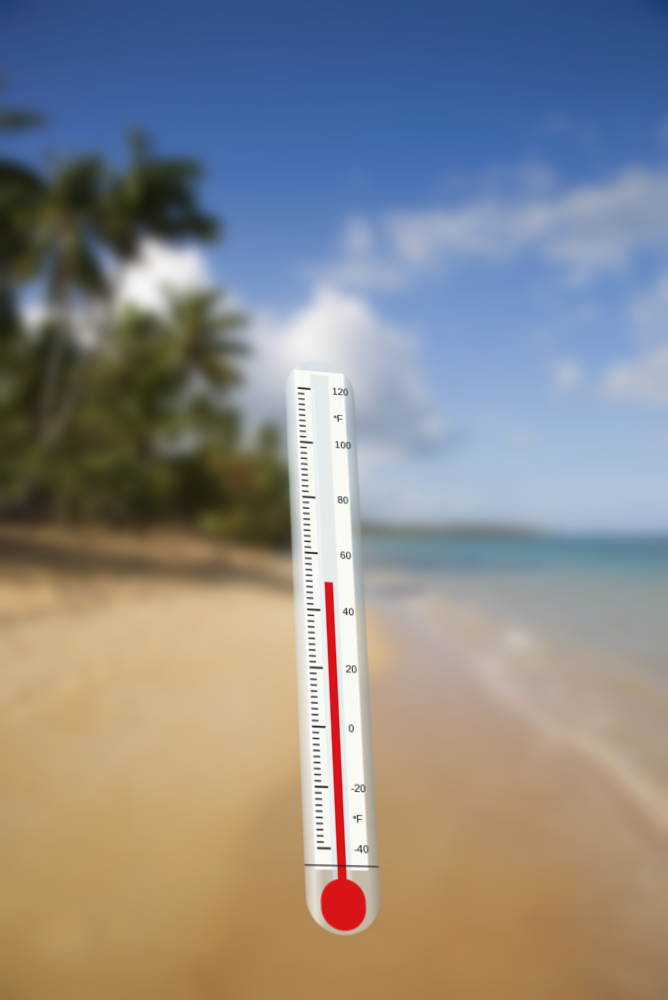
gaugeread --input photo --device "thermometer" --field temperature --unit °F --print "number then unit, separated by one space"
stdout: 50 °F
